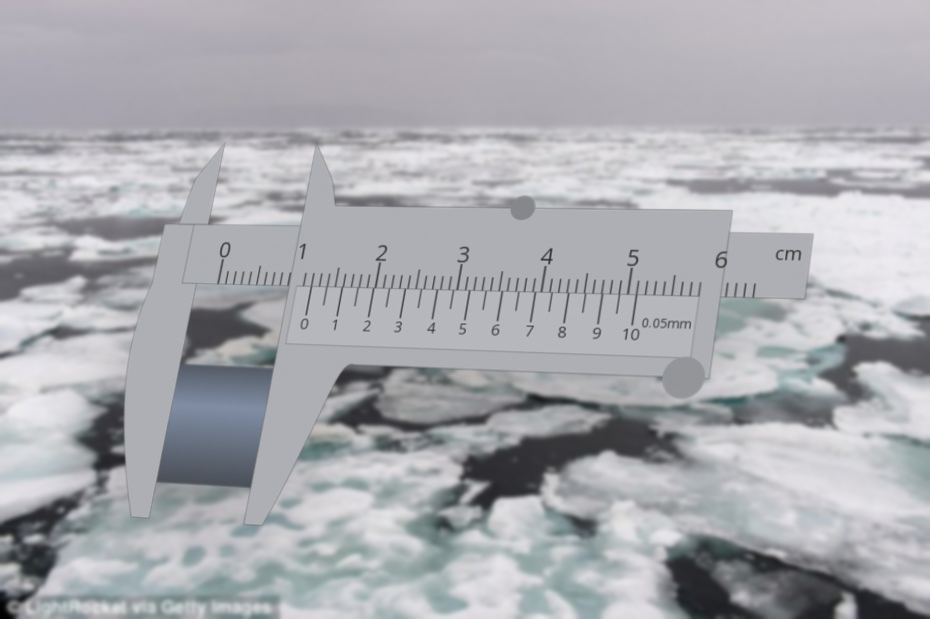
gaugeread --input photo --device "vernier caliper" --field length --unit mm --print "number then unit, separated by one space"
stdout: 12.0 mm
